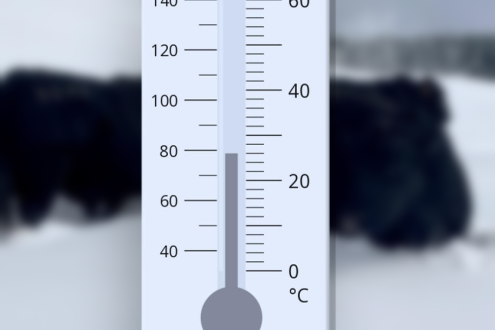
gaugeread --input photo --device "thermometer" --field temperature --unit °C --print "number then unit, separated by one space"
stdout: 26 °C
